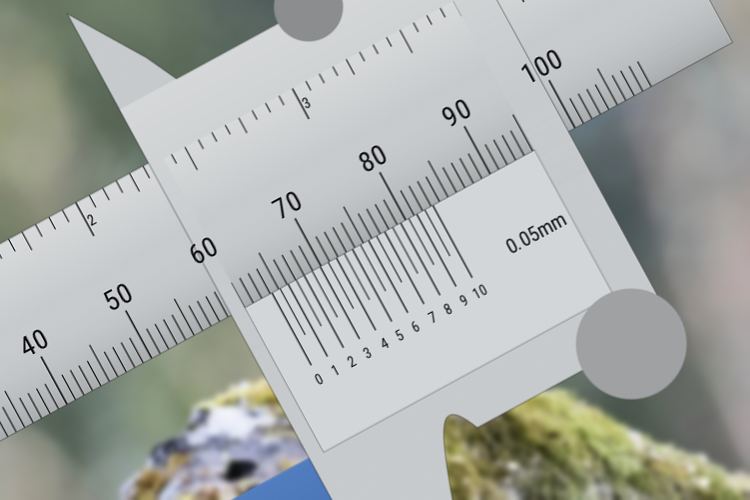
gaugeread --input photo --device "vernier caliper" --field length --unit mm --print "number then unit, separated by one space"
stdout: 64.2 mm
